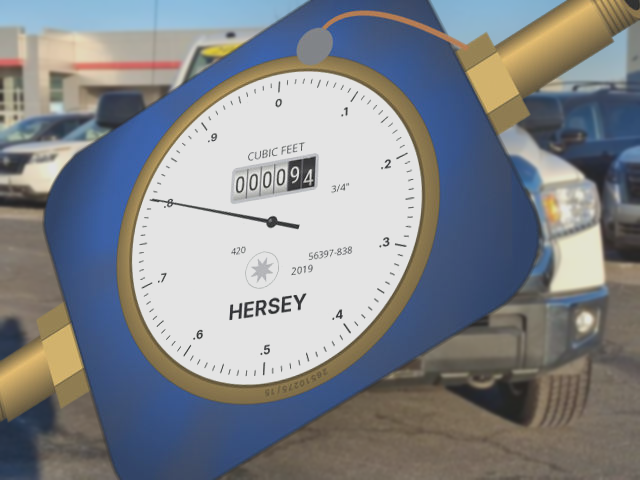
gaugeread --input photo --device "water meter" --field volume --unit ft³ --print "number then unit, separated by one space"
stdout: 93.80 ft³
